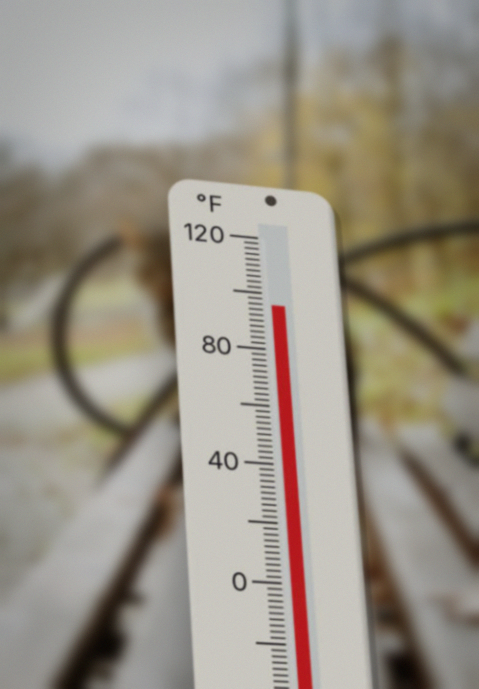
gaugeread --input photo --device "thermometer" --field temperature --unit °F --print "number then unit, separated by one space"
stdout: 96 °F
